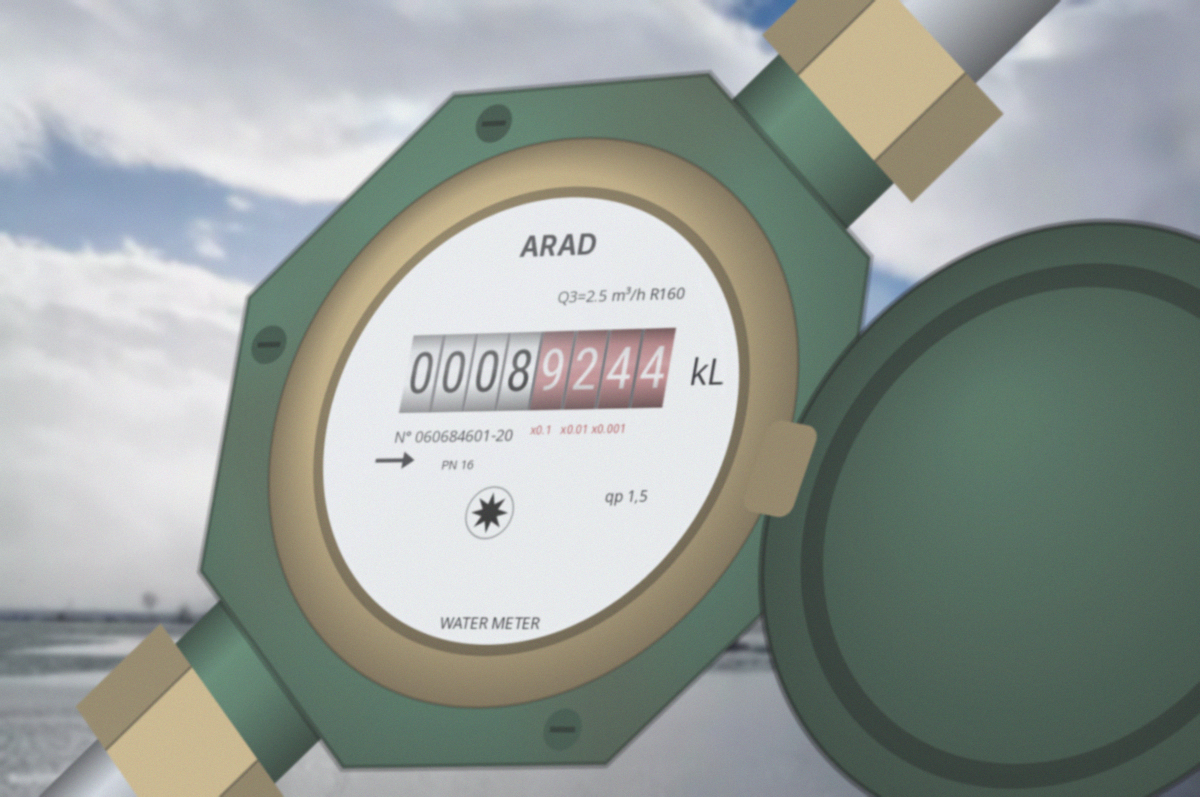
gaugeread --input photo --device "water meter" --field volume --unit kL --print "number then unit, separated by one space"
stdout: 8.9244 kL
